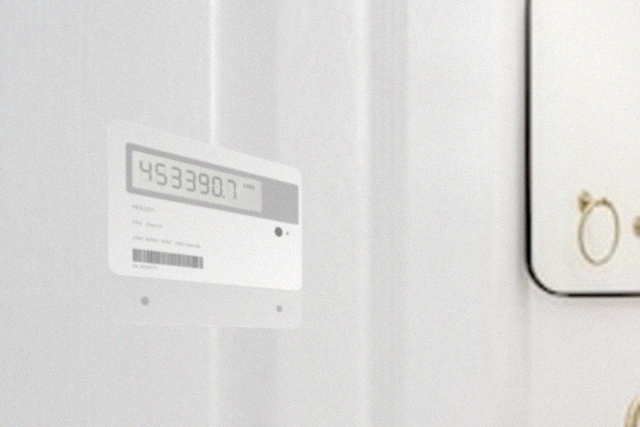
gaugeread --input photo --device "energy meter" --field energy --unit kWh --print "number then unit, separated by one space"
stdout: 453390.7 kWh
